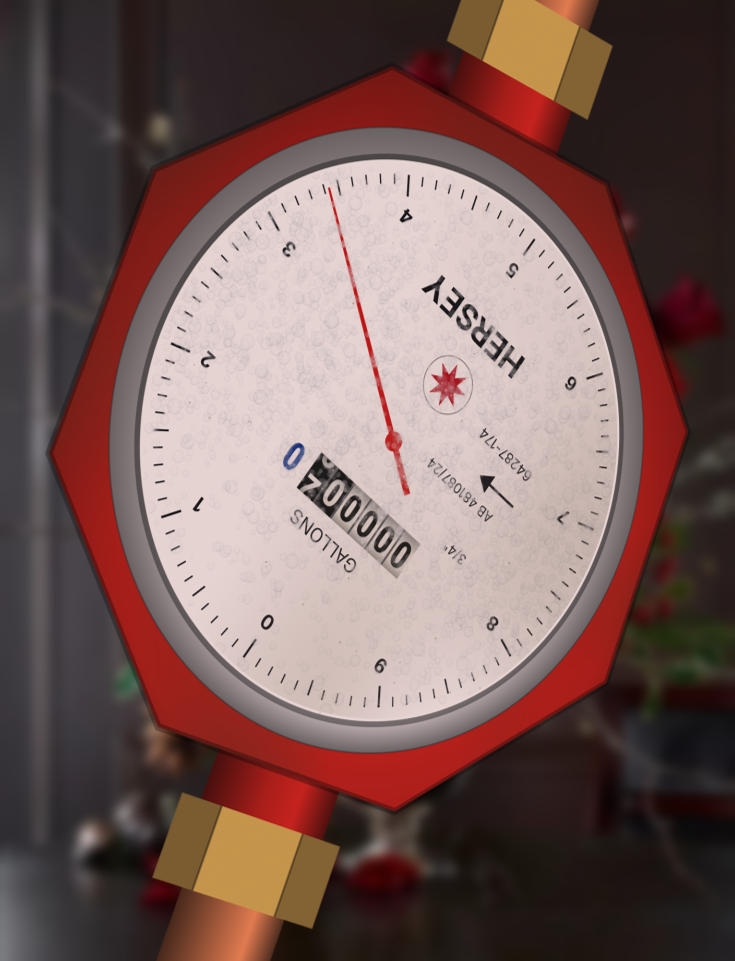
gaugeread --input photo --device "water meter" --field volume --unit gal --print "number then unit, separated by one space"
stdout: 23.4 gal
